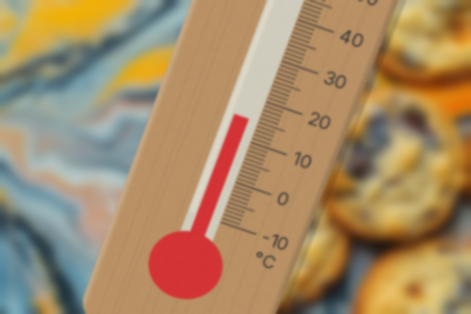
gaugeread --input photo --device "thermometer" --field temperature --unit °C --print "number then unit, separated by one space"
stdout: 15 °C
